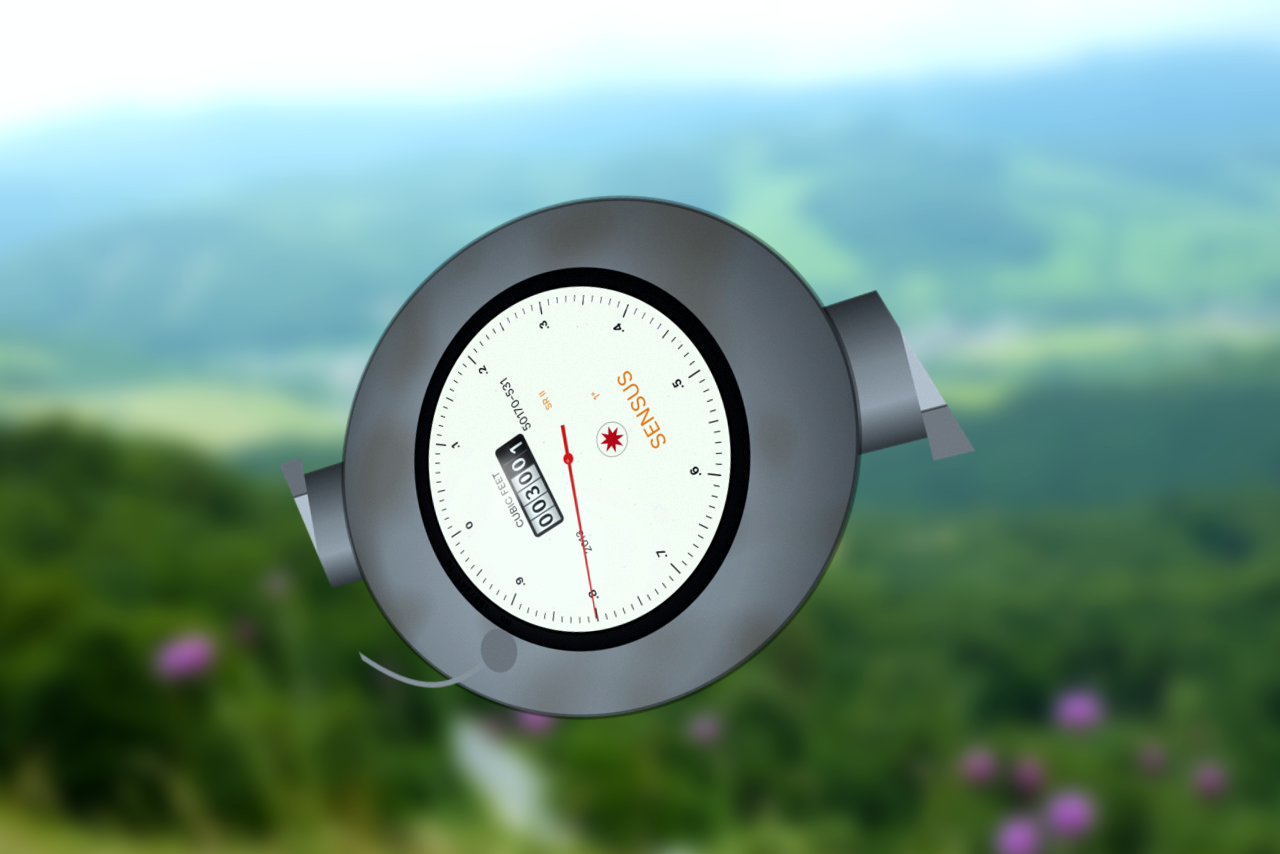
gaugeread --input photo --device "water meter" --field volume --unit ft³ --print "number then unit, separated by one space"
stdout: 3000.80 ft³
